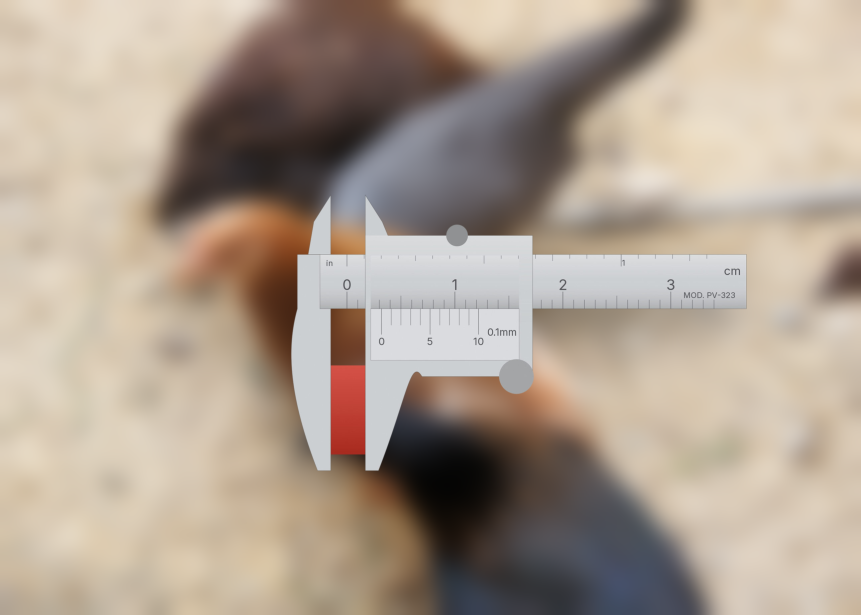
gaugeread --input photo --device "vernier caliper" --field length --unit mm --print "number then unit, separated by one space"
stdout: 3.2 mm
